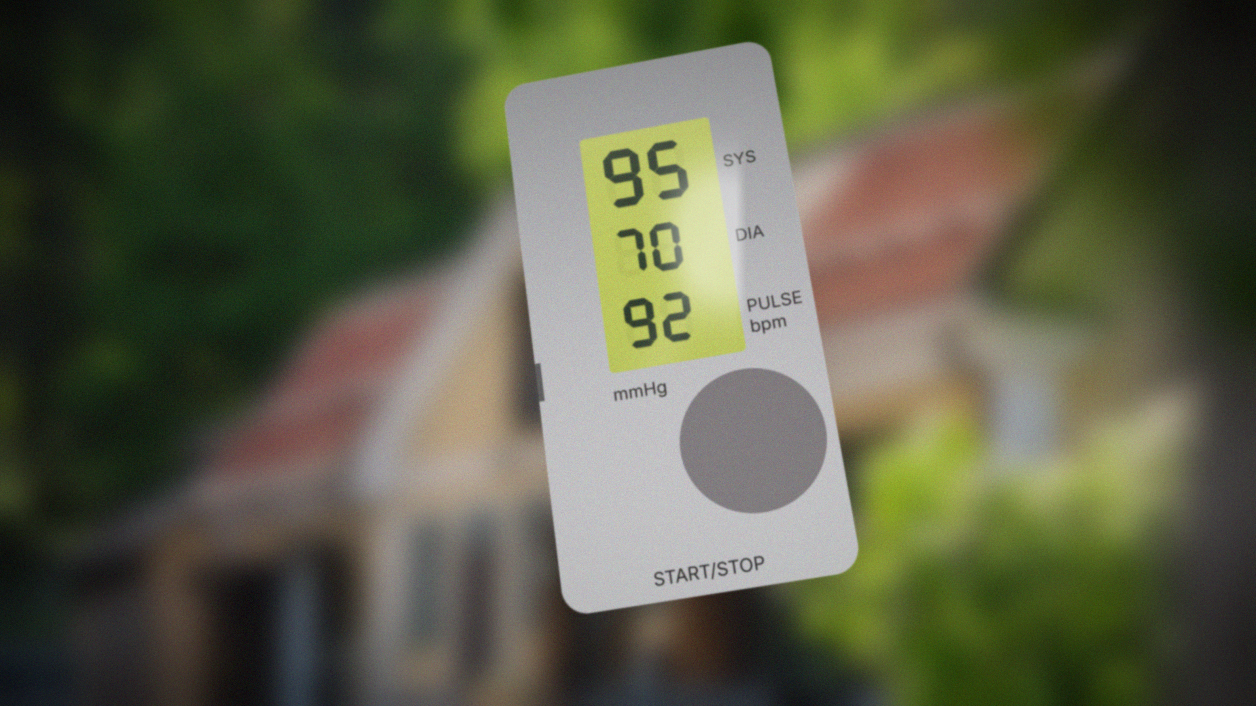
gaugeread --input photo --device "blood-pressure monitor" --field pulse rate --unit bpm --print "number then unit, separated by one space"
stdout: 92 bpm
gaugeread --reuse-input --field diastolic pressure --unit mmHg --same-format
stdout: 70 mmHg
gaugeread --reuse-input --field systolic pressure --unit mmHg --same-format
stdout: 95 mmHg
